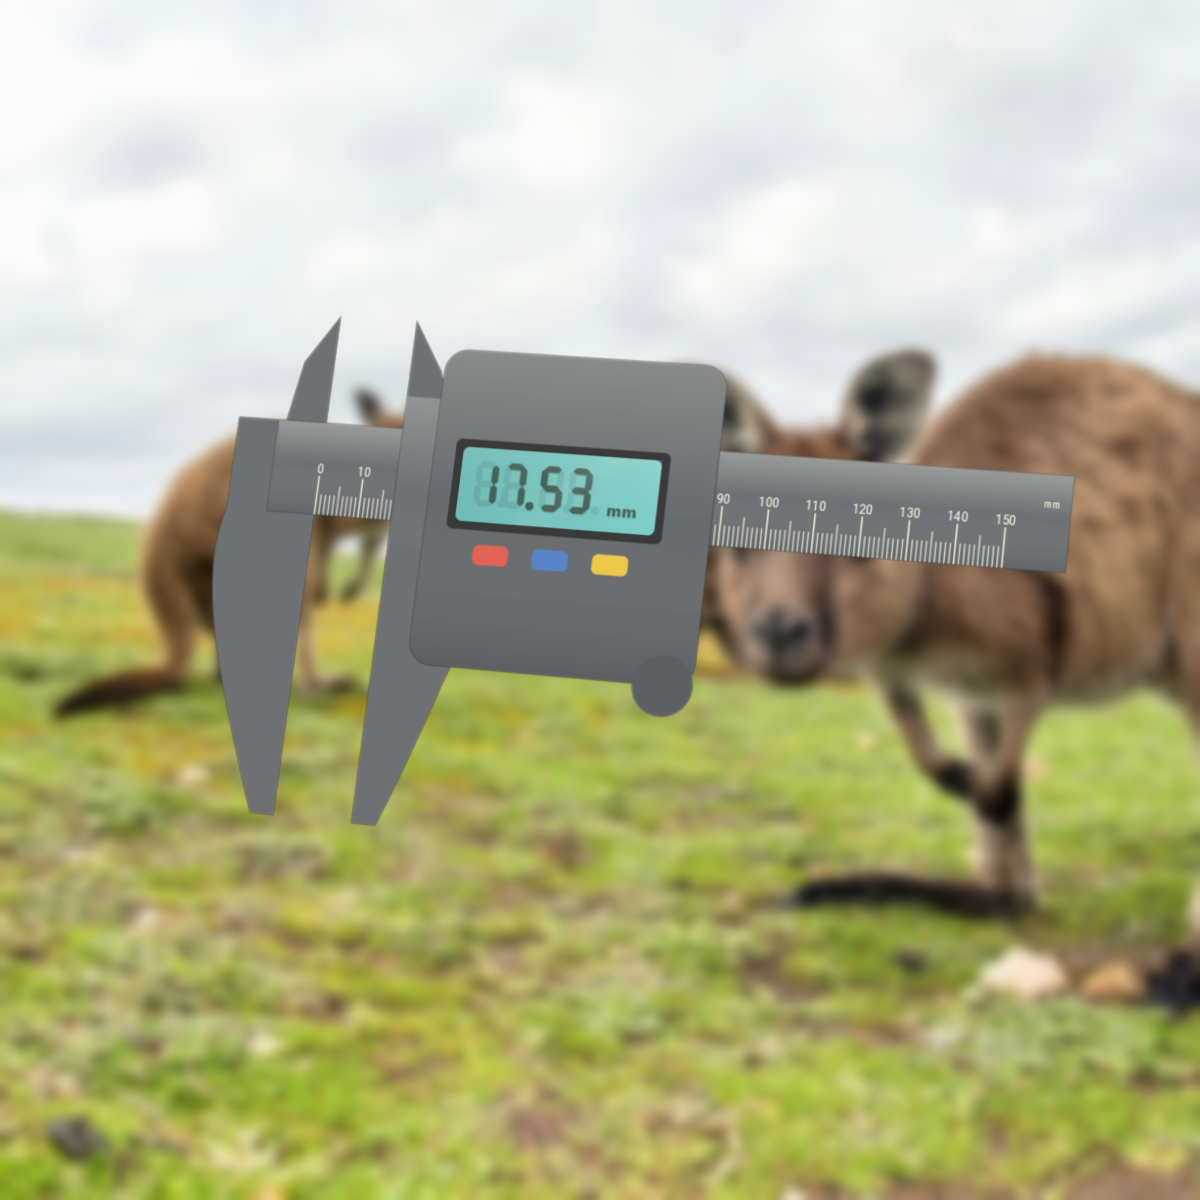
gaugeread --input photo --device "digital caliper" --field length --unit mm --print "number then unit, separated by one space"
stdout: 17.53 mm
